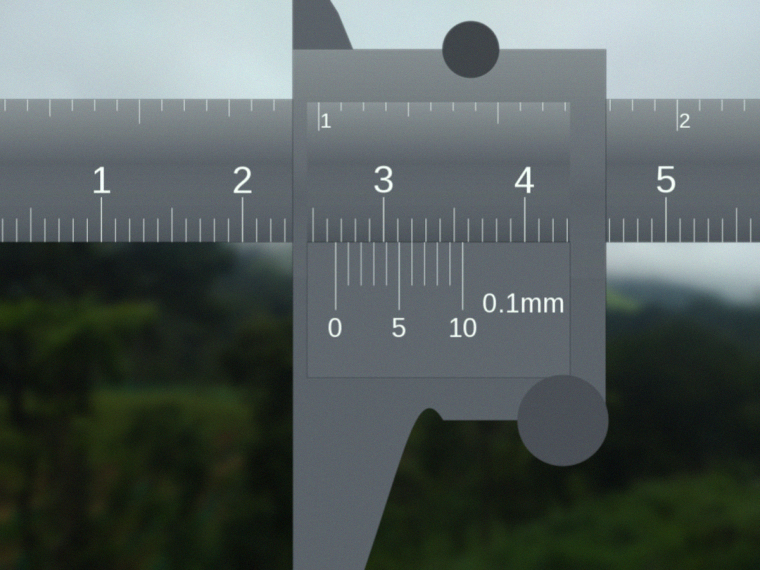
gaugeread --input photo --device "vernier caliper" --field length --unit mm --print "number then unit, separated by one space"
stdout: 26.6 mm
